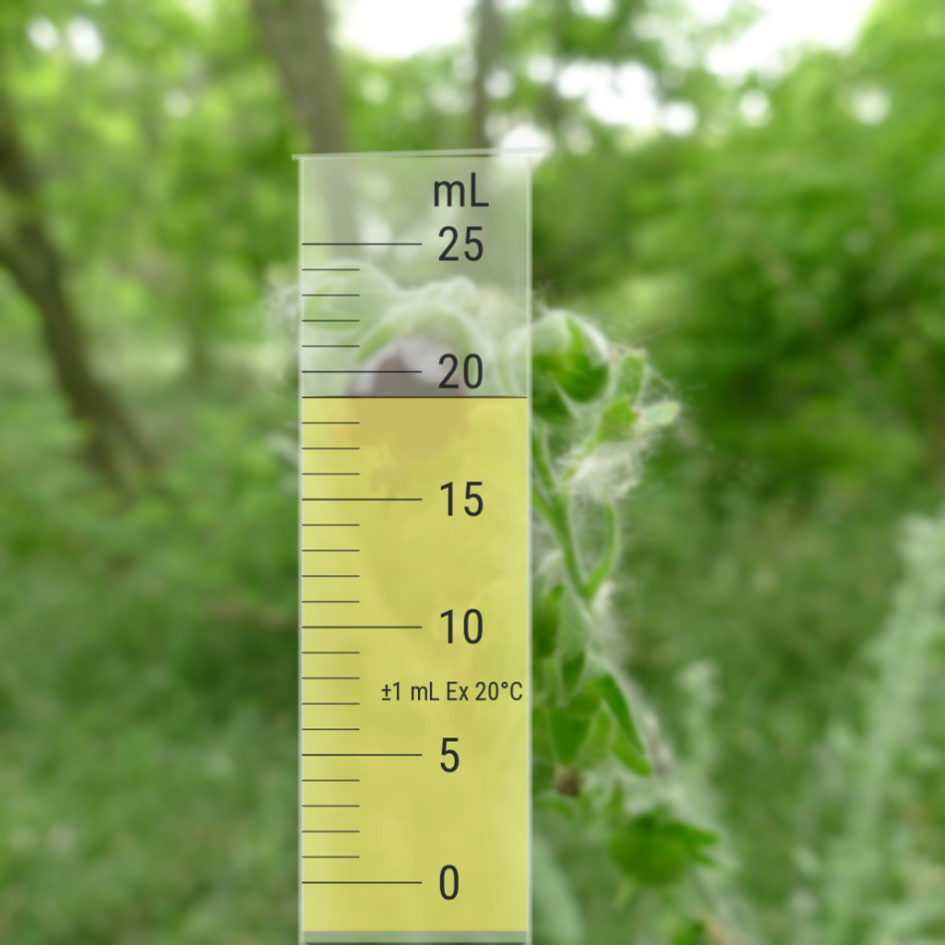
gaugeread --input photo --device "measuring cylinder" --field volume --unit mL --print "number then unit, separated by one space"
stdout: 19 mL
